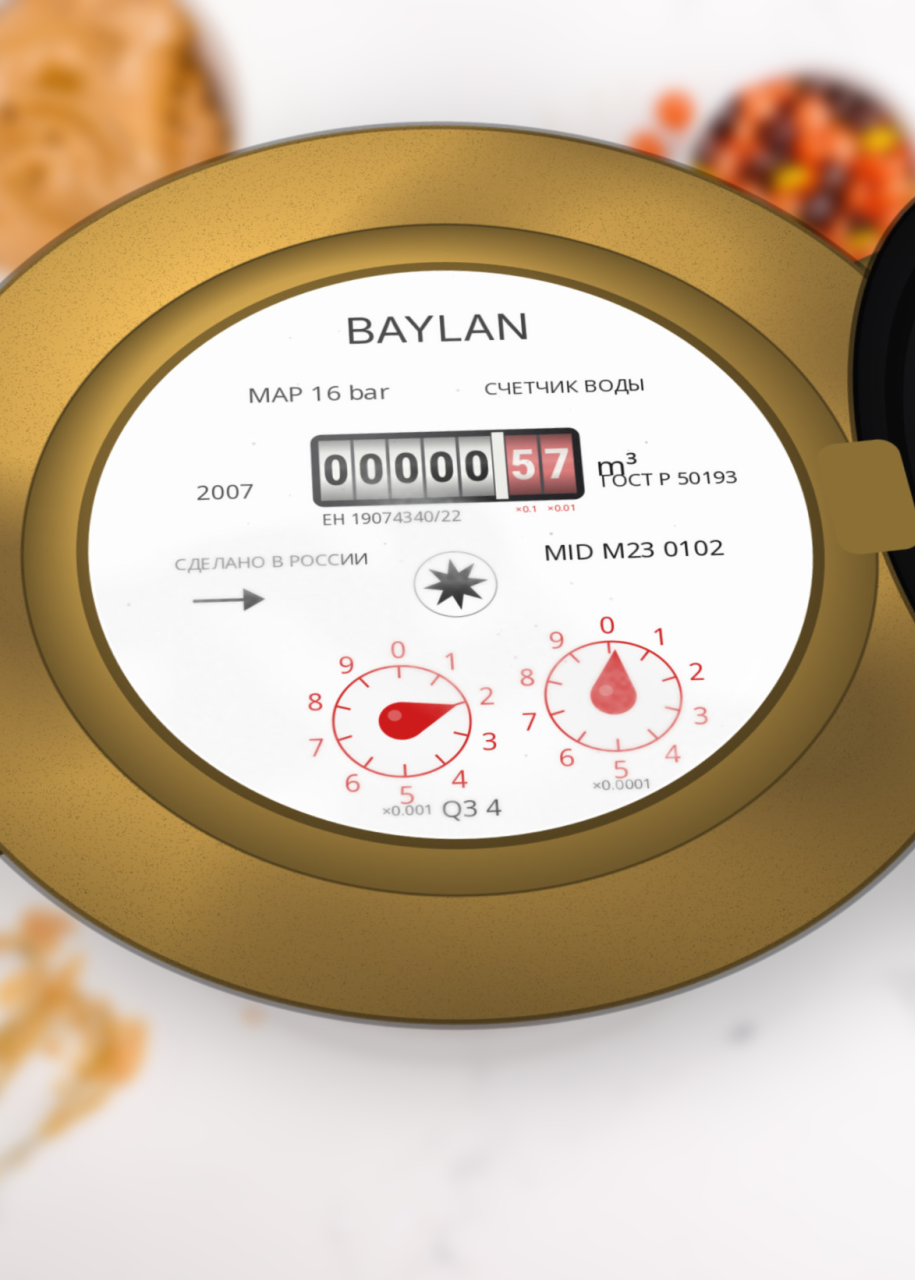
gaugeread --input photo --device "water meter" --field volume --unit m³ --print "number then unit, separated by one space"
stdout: 0.5720 m³
